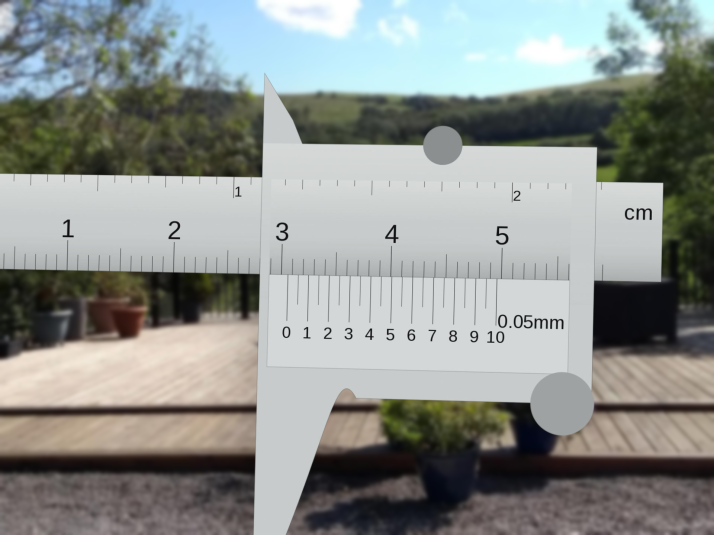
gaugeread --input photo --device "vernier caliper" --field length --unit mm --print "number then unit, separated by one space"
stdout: 30.6 mm
